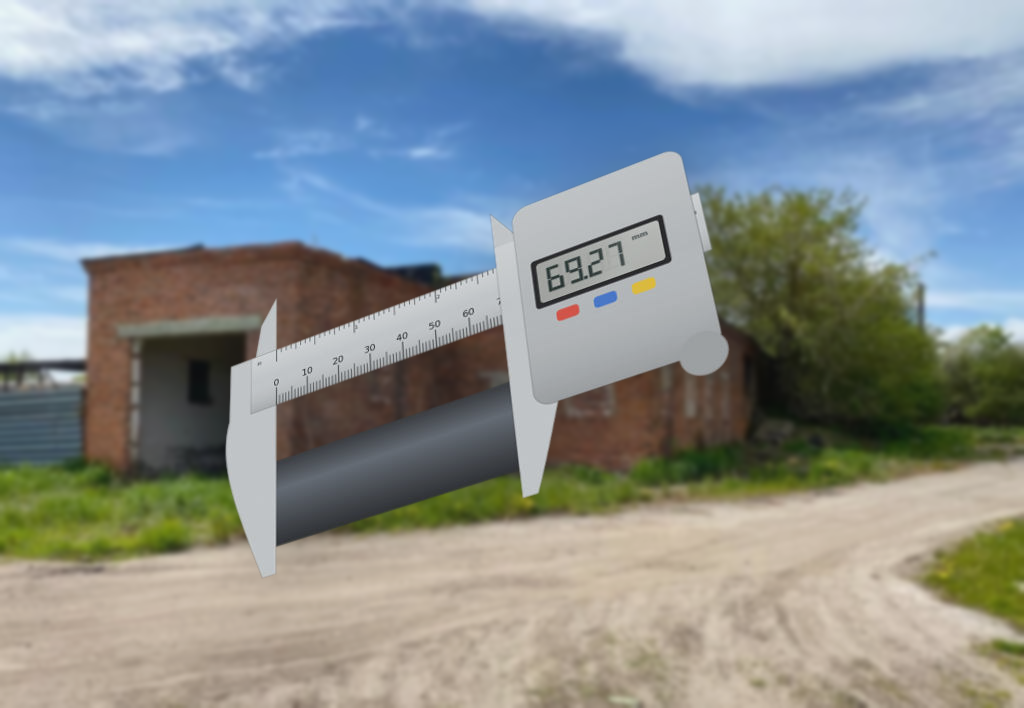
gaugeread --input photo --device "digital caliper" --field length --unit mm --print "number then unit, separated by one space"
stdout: 69.27 mm
